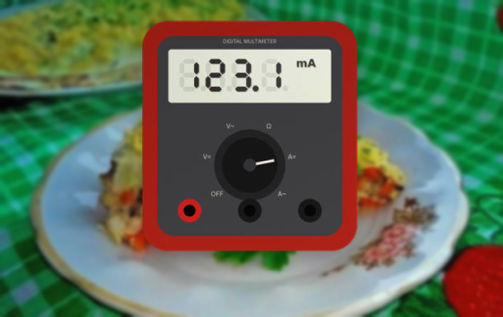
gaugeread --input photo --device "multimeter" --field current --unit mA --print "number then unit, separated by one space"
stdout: 123.1 mA
